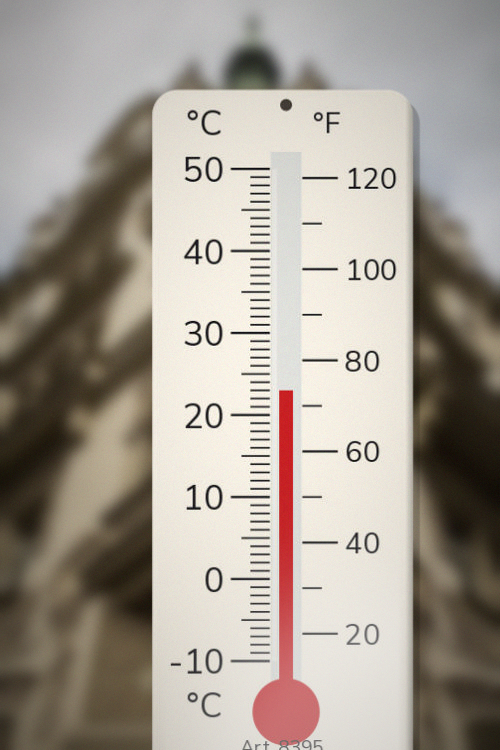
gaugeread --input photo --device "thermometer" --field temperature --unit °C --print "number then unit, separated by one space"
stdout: 23 °C
